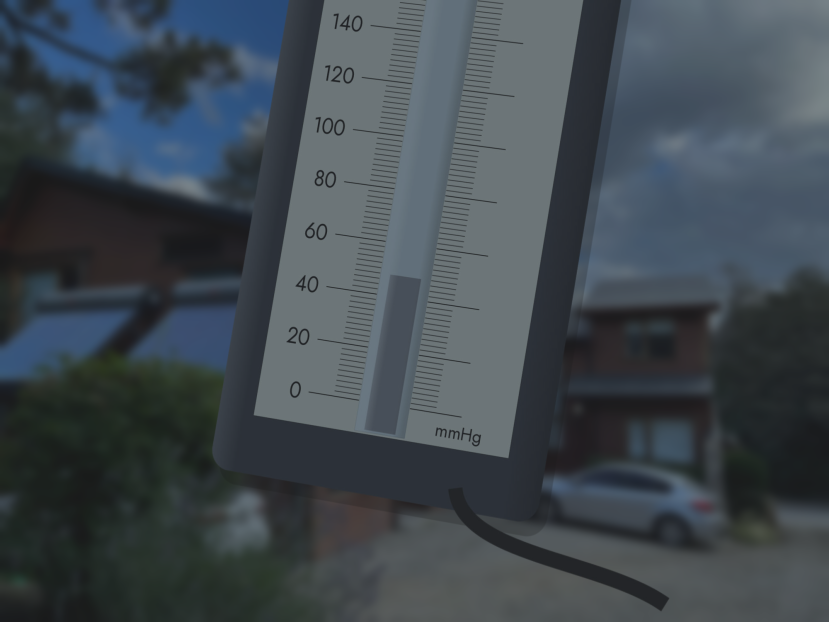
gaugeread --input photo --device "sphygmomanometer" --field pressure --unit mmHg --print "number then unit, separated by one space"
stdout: 48 mmHg
